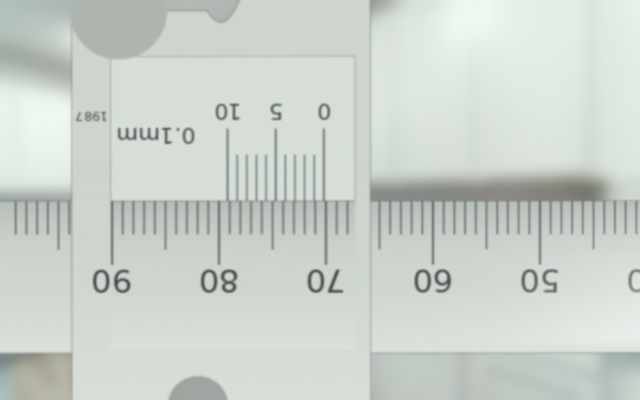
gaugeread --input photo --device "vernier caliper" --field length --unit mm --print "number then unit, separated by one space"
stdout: 70.2 mm
